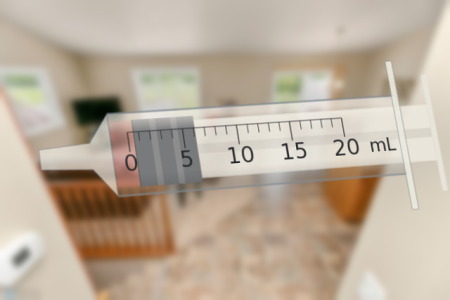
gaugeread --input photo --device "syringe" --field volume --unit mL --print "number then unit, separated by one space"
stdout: 0.5 mL
